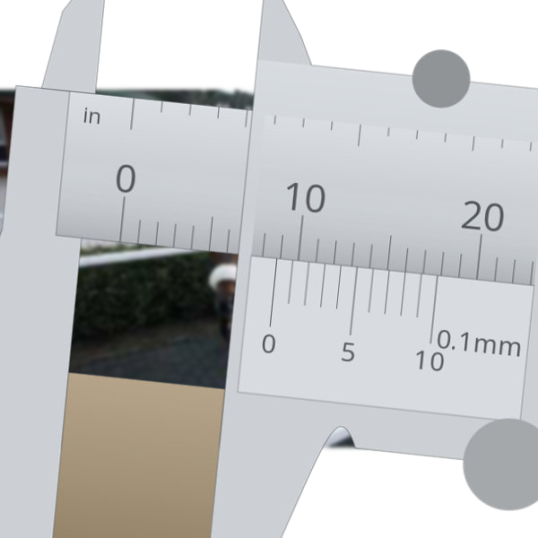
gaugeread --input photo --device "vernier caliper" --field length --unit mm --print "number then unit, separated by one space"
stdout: 8.8 mm
